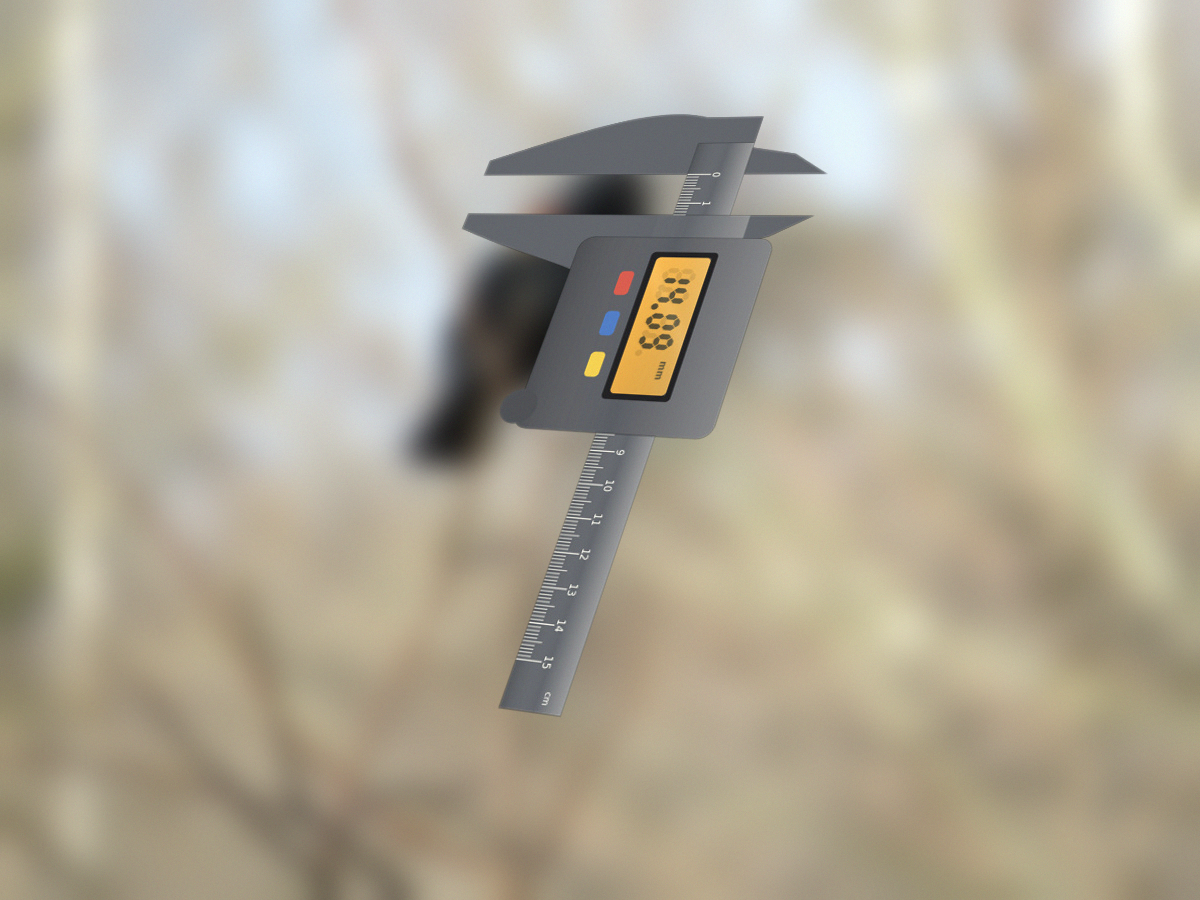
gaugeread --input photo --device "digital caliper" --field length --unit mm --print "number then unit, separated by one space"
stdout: 14.09 mm
